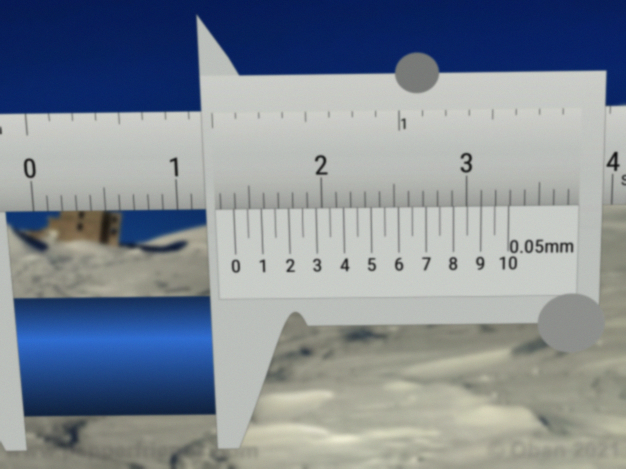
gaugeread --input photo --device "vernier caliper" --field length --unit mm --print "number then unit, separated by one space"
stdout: 13.9 mm
